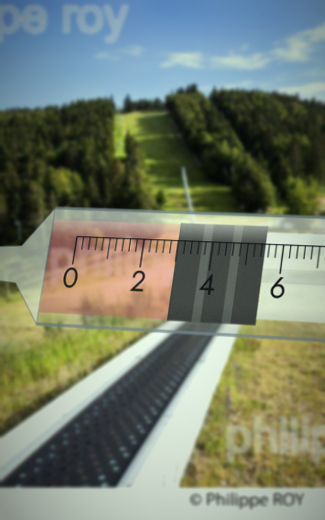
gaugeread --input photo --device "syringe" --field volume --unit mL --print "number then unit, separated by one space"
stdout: 3 mL
